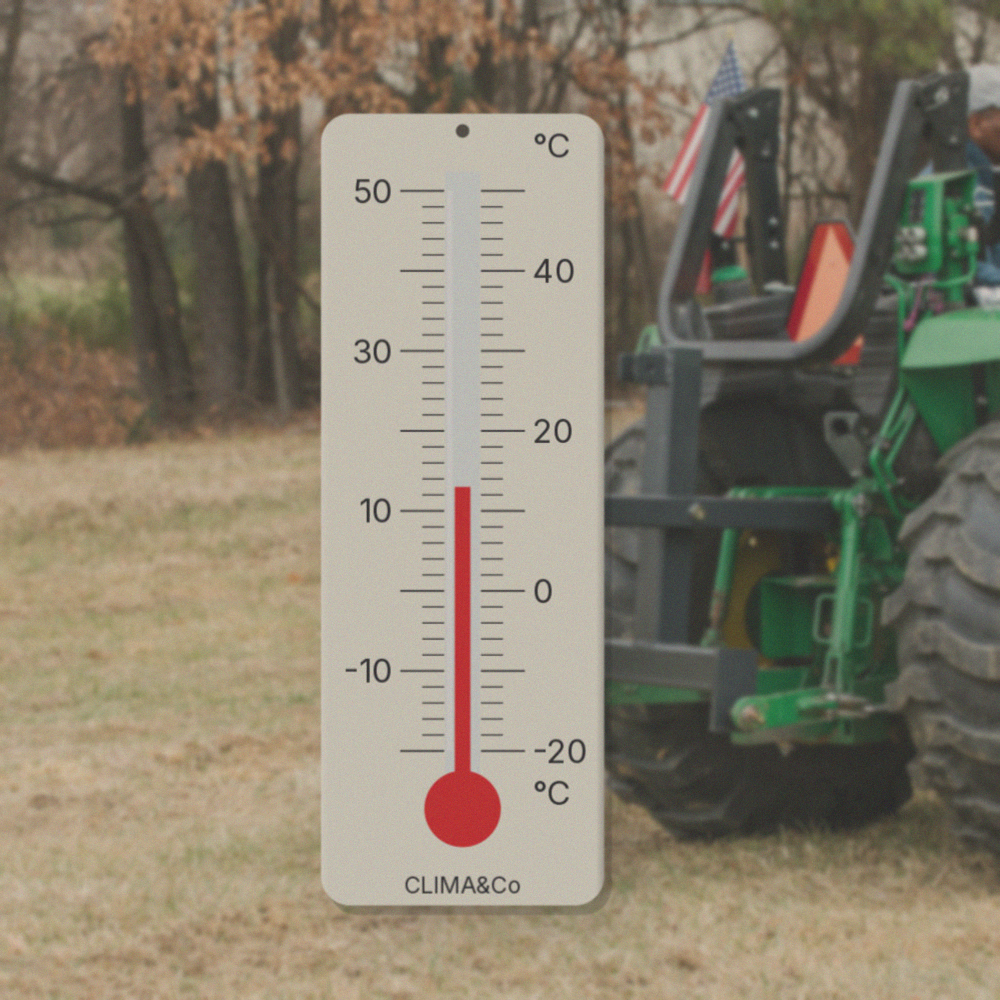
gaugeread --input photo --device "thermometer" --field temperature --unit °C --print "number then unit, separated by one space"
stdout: 13 °C
